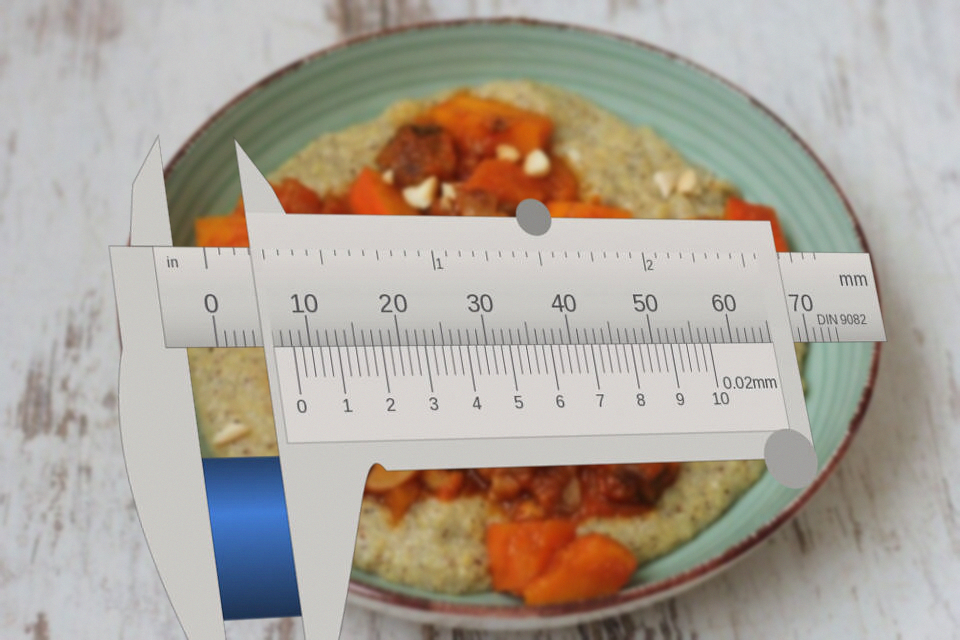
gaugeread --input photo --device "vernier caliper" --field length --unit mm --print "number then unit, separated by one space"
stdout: 8.2 mm
